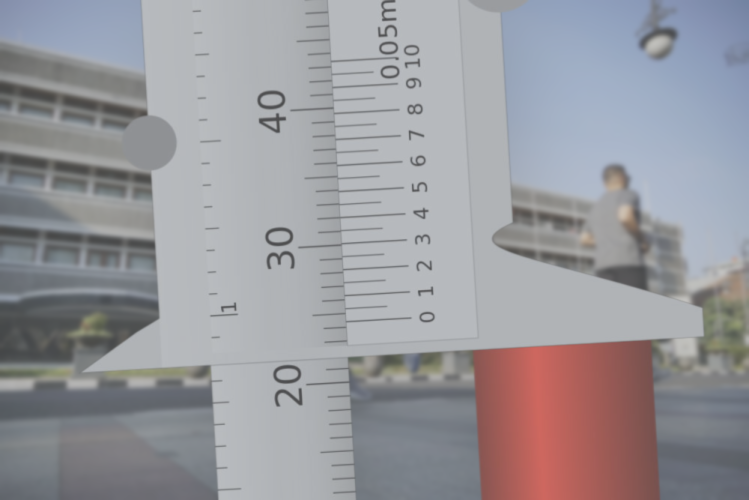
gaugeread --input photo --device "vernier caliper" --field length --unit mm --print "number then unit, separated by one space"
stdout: 24.4 mm
